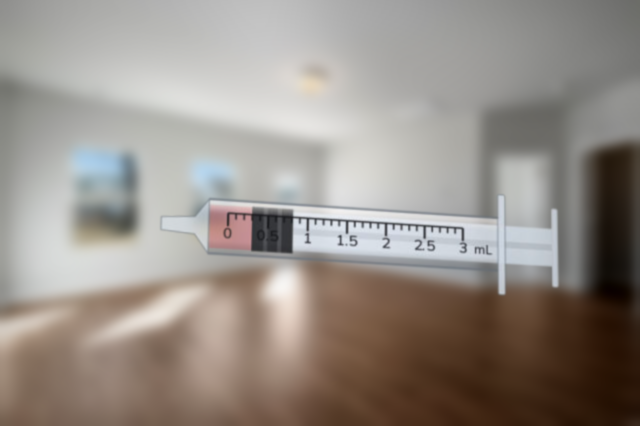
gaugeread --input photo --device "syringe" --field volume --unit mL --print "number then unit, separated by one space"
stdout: 0.3 mL
